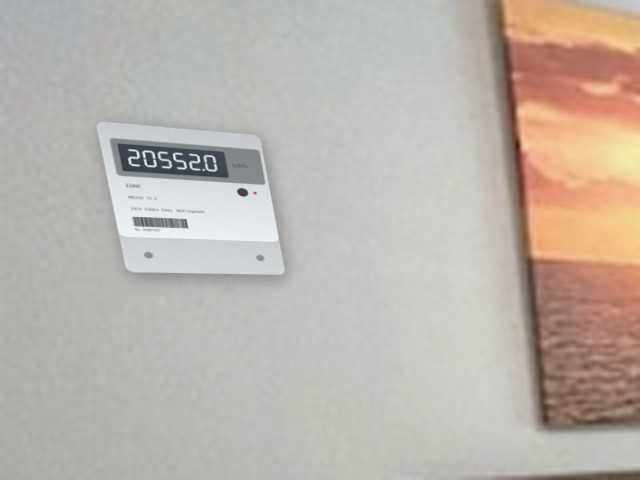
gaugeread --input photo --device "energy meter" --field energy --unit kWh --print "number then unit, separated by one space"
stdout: 20552.0 kWh
